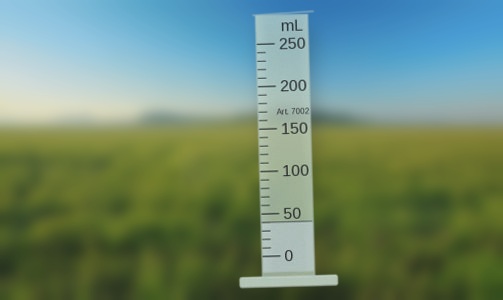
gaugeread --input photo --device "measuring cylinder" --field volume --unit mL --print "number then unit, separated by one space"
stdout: 40 mL
